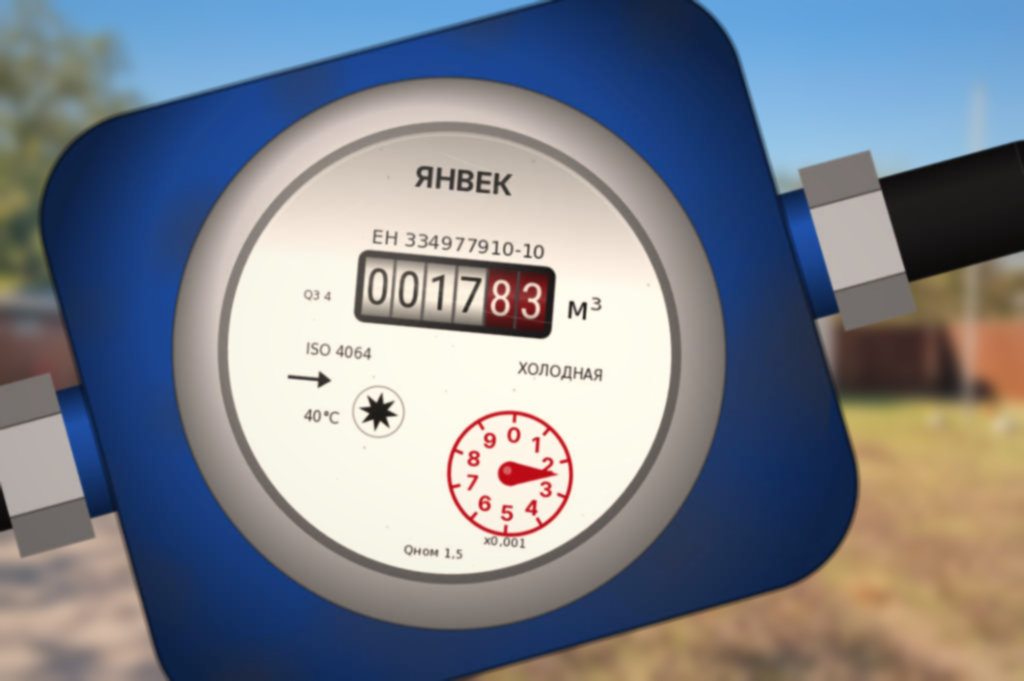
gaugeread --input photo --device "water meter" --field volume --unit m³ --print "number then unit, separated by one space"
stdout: 17.832 m³
